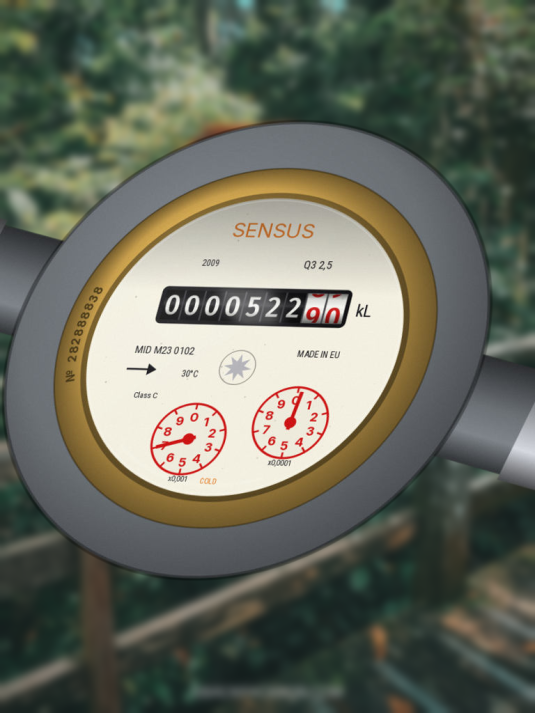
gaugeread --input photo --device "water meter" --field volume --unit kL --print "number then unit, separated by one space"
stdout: 522.8970 kL
